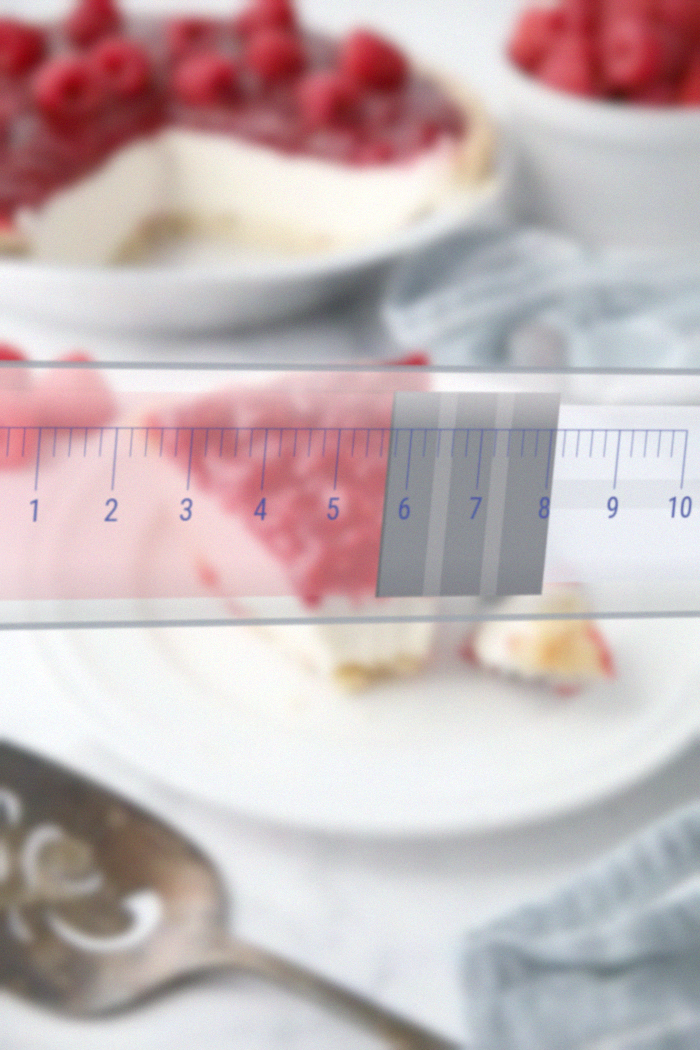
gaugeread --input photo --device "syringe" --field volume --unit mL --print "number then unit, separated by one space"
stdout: 5.7 mL
